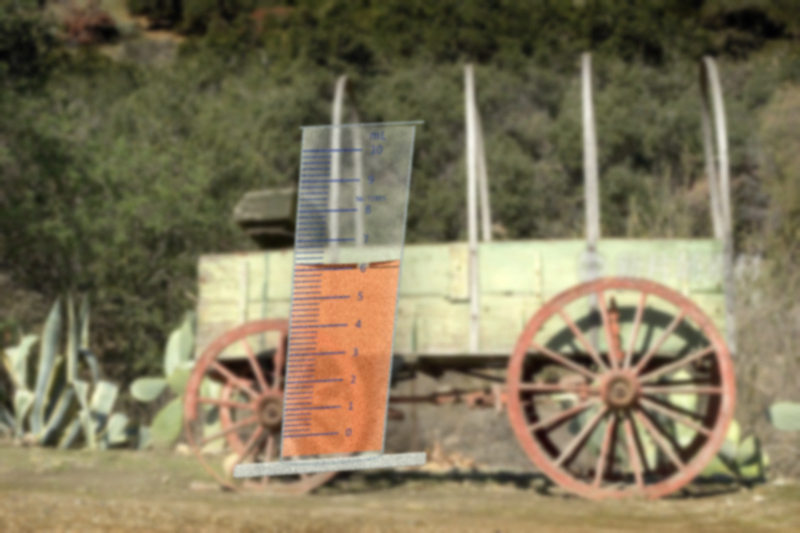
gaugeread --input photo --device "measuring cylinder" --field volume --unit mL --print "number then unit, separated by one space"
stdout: 6 mL
